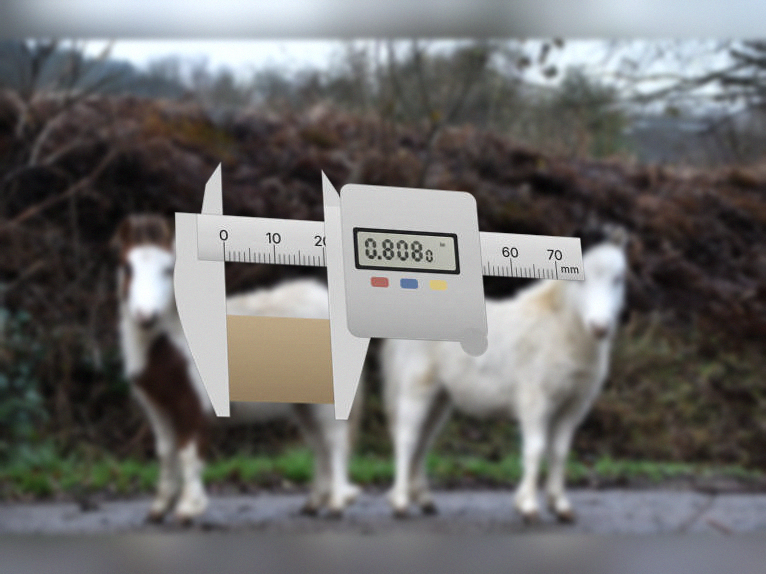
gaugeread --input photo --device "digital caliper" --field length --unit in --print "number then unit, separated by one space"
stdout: 0.8080 in
